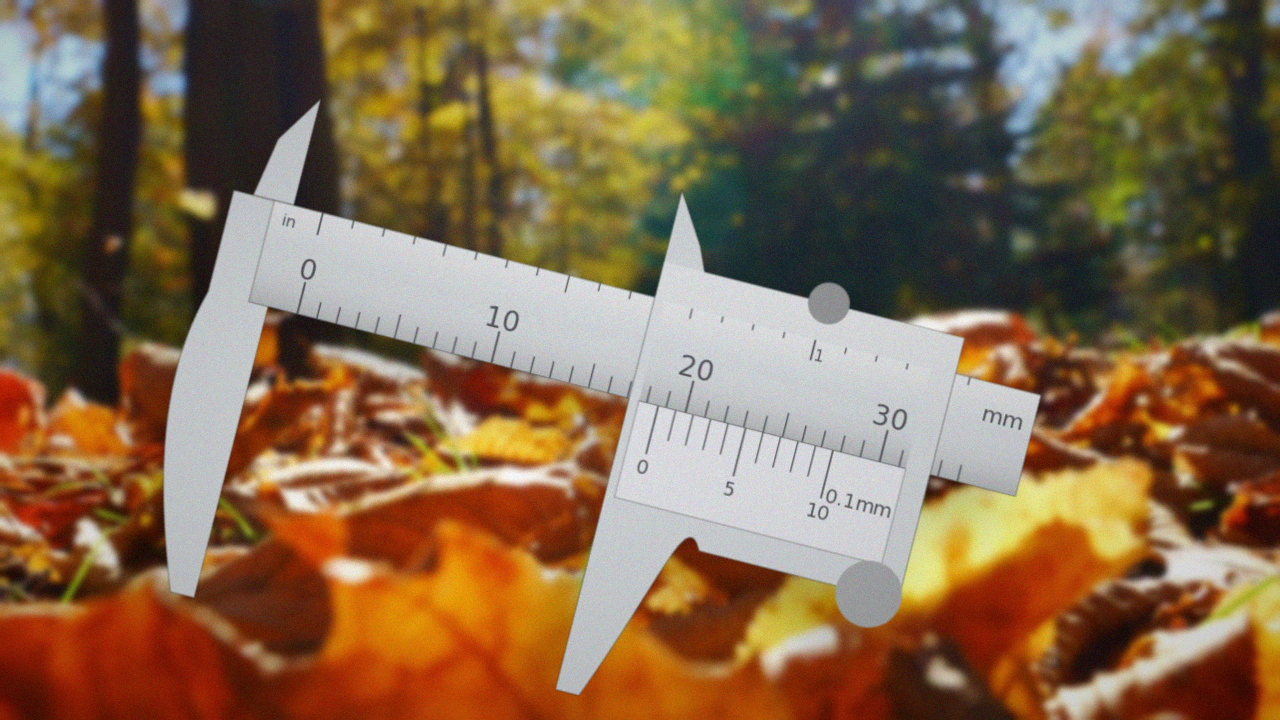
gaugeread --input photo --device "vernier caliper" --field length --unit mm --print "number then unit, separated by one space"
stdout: 18.6 mm
